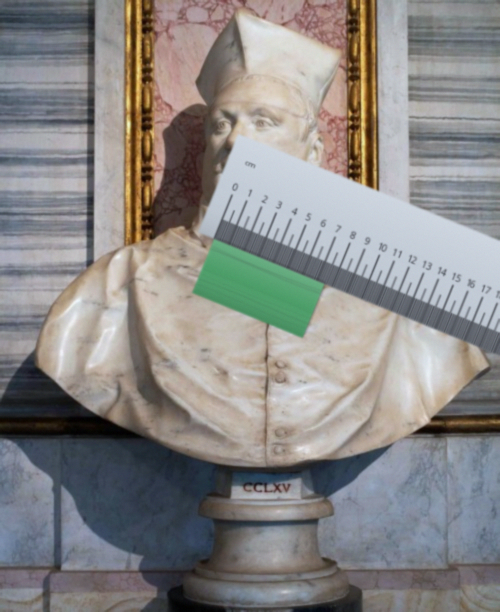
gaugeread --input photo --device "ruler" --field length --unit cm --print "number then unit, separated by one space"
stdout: 7.5 cm
